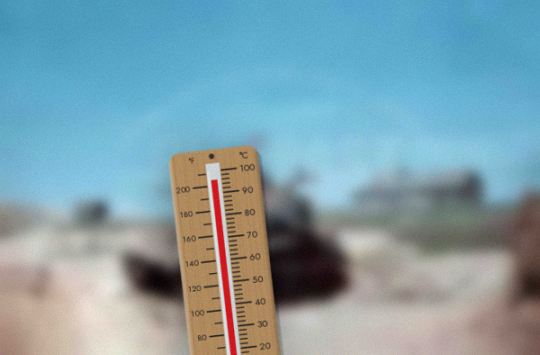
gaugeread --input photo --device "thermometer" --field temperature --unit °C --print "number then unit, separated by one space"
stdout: 96 °C
